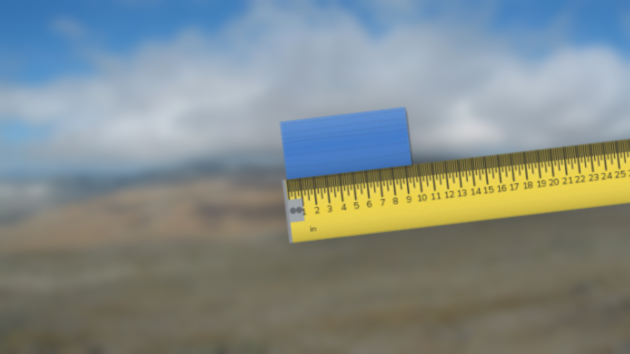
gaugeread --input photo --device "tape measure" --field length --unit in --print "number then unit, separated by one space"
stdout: 9.5 in
